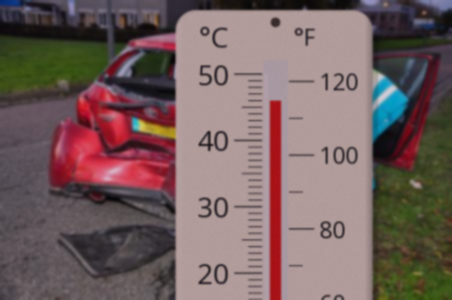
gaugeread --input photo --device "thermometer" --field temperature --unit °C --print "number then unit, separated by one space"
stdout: 46 °C
